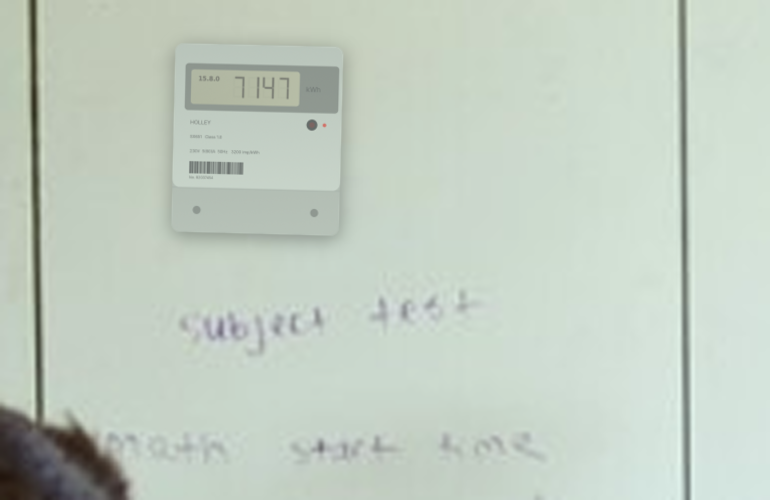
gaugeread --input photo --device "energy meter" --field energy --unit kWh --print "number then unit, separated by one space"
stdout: 7147 kWh
